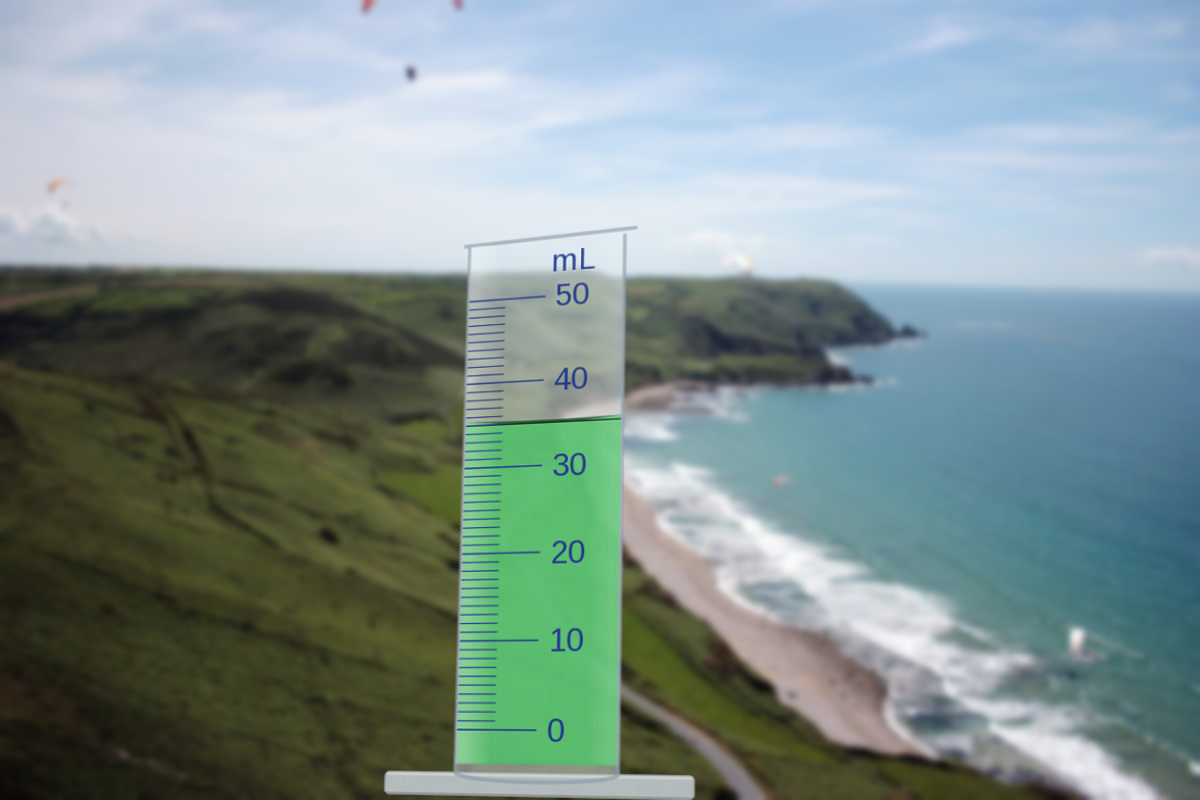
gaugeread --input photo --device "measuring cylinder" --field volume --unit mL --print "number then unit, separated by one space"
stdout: 35 mL
